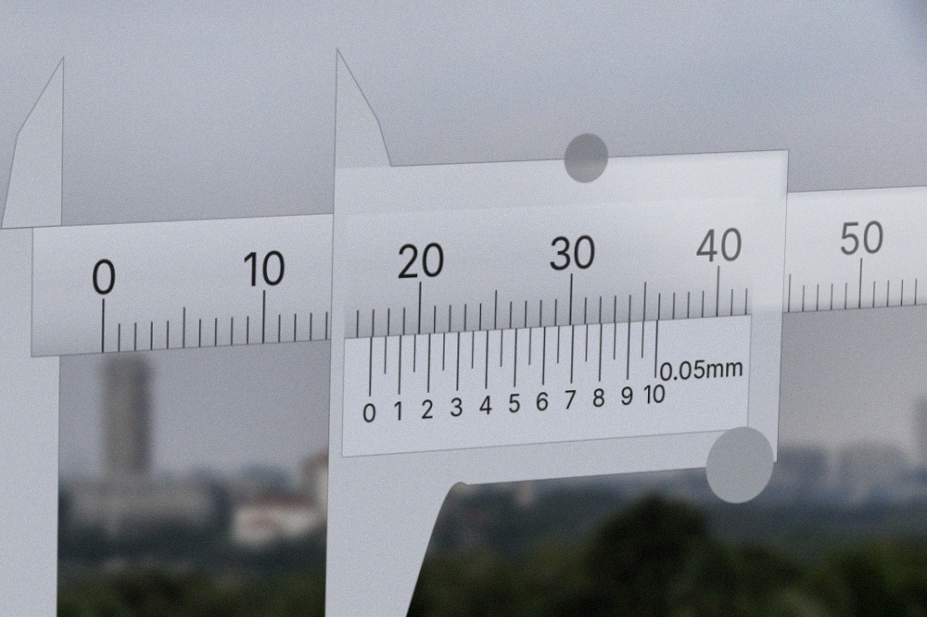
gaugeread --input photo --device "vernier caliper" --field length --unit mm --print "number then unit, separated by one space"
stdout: 16.9 mm
